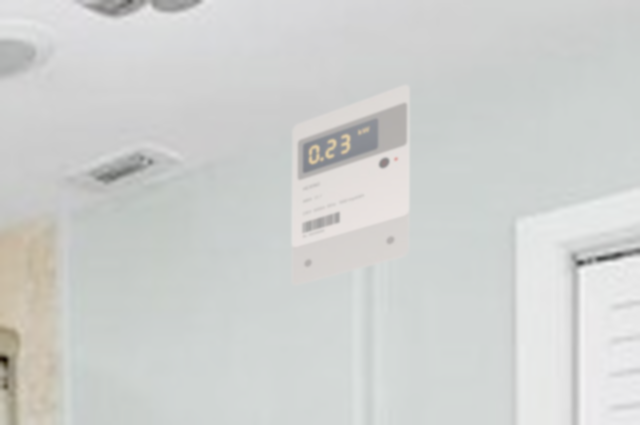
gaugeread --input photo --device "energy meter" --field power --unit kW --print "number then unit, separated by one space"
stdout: 0.23 kW
